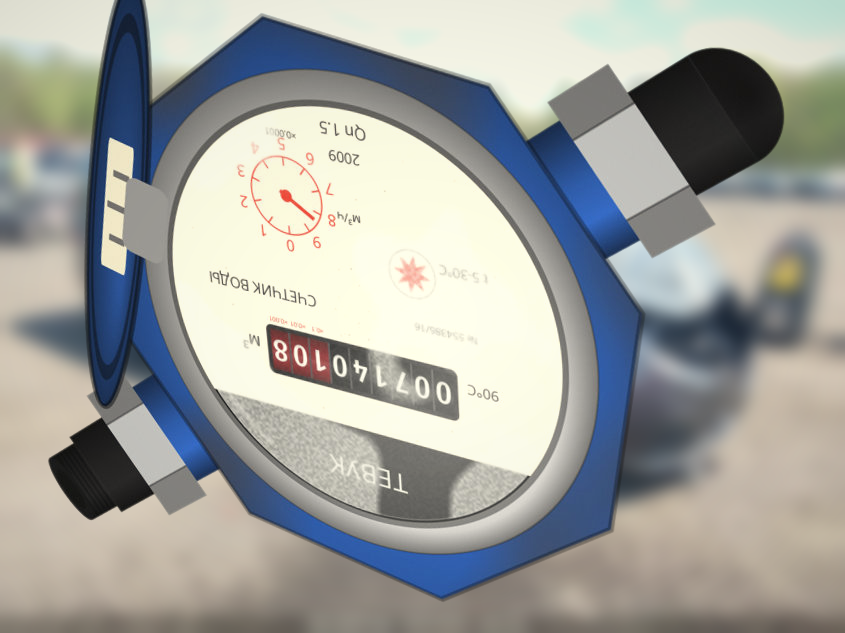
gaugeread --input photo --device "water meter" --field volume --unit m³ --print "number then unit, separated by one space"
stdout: 7140.1088 m³
